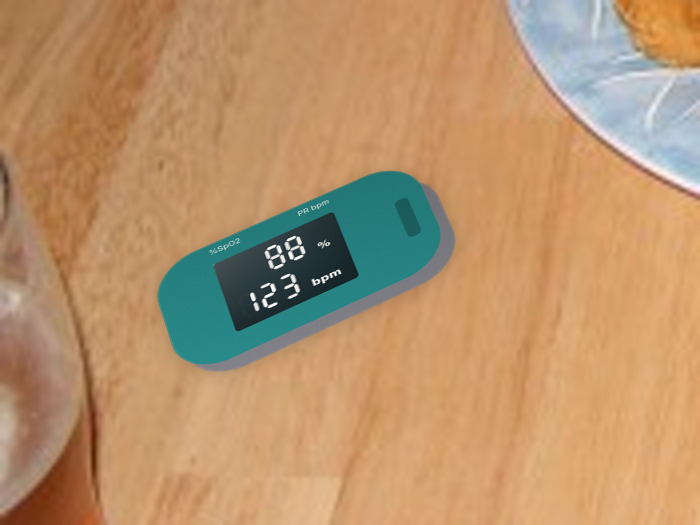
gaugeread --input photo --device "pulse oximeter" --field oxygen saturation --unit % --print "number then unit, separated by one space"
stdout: 88 %
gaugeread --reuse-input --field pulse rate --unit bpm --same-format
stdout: 123 bpm
